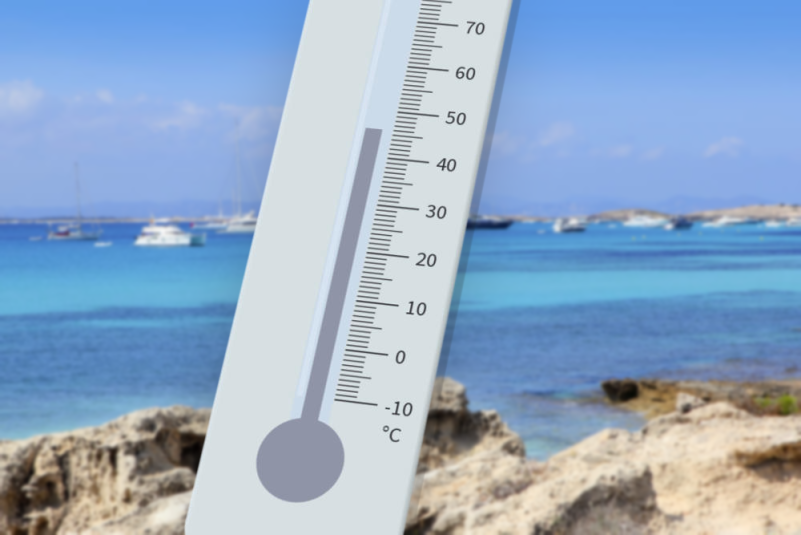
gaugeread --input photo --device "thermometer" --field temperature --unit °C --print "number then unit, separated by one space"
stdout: 46 °C
